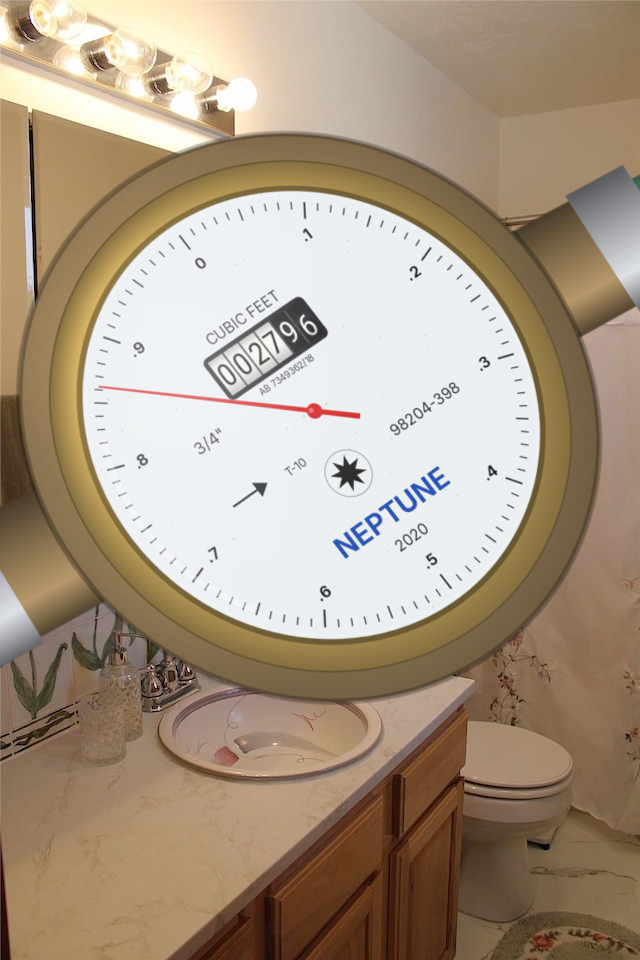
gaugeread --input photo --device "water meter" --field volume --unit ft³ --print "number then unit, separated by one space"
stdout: 2795.86 ft³
